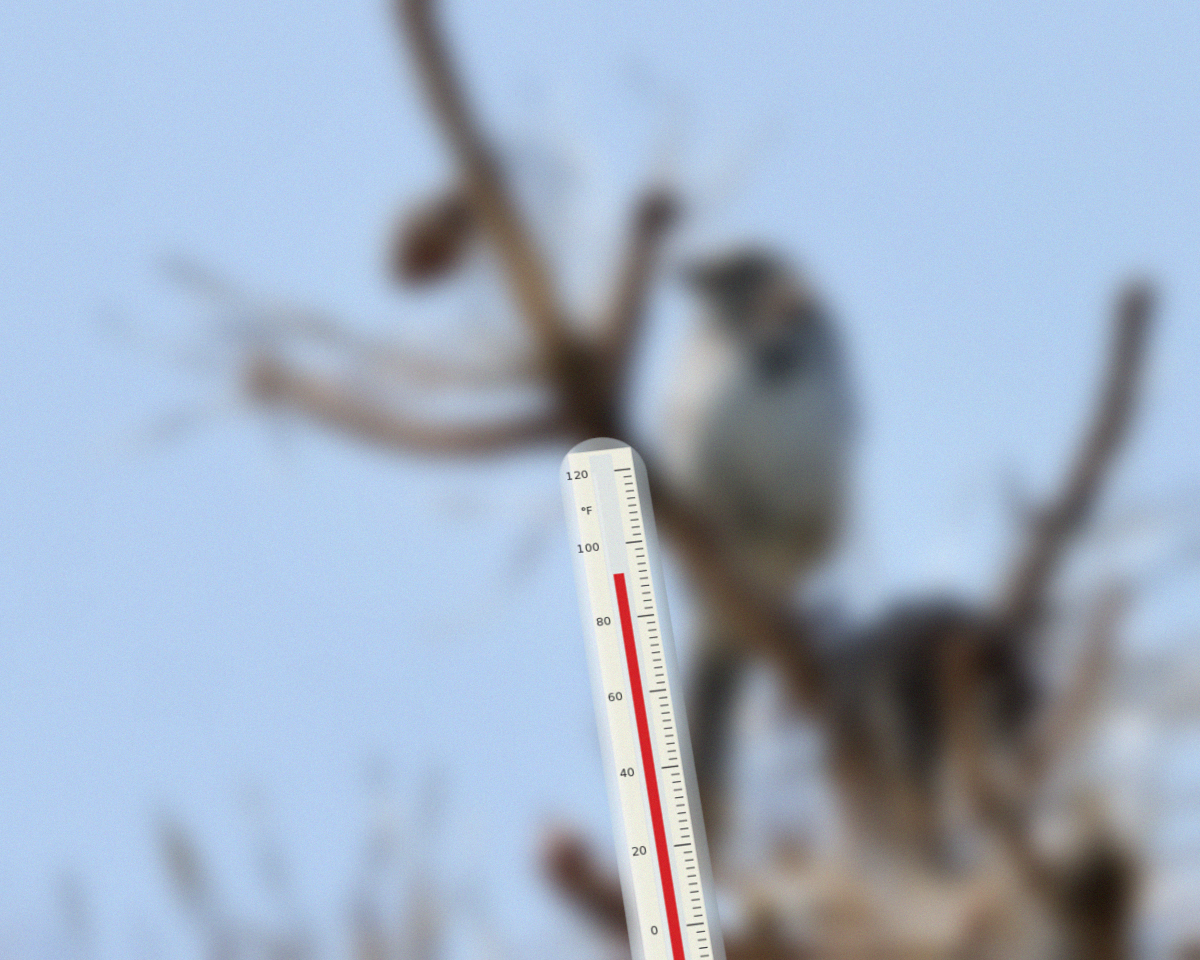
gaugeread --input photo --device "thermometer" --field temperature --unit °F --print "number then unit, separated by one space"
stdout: 92 °F
